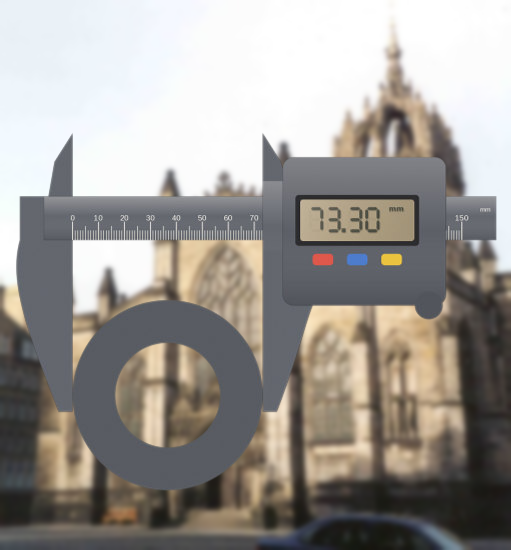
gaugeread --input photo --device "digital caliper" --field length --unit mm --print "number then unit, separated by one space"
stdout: 73.30 mm
